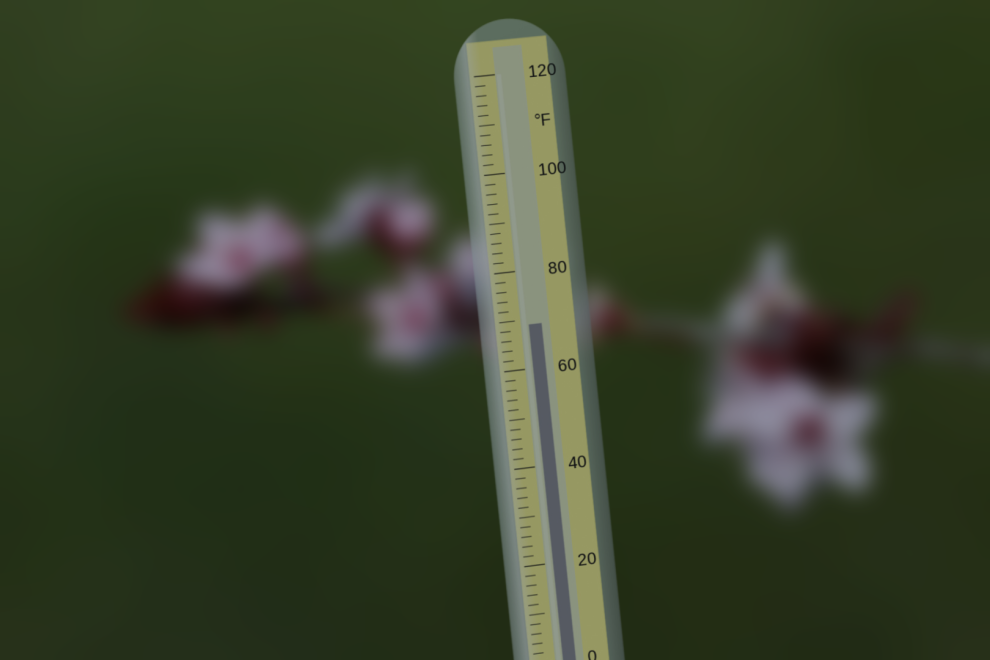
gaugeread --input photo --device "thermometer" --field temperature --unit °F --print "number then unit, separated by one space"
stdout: 69 °F
